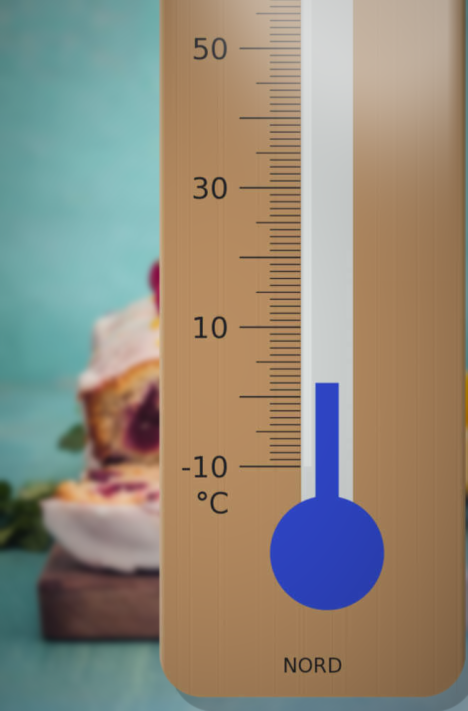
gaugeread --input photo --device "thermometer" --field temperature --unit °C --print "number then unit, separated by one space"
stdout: 2 °C
